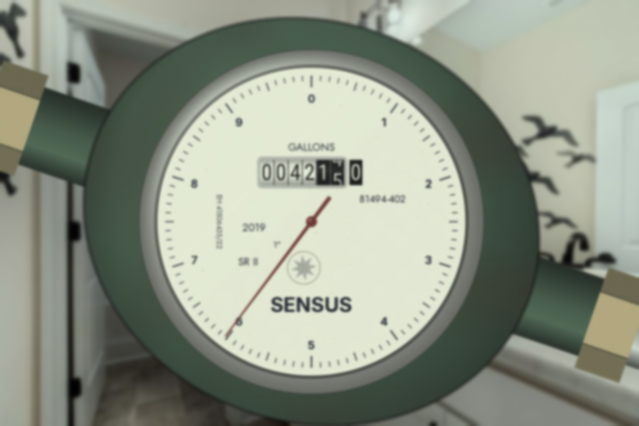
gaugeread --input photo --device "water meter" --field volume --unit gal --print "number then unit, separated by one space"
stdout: 42146.0 gal
